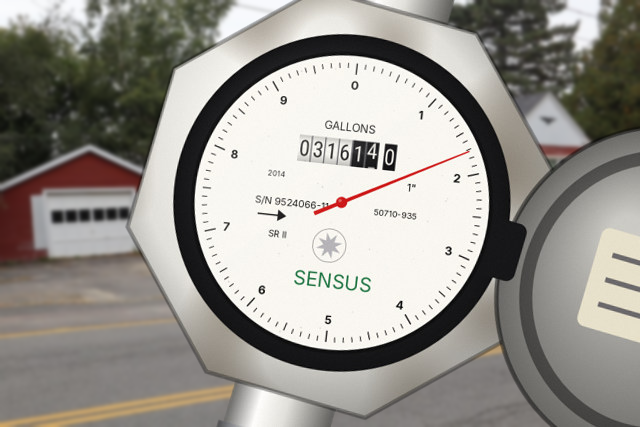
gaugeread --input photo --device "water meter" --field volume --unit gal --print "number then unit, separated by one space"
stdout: 316141.7 gal
